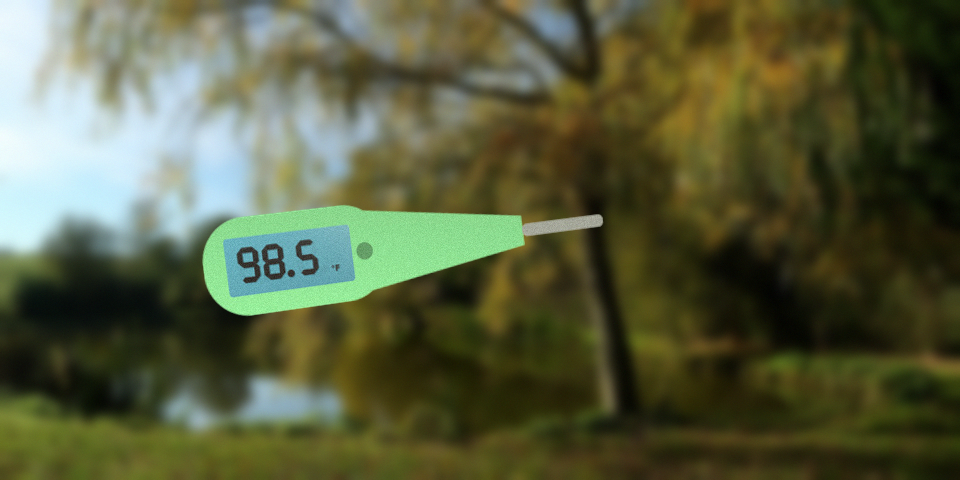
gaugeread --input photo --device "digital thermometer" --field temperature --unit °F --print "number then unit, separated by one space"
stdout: 98.5 °F
